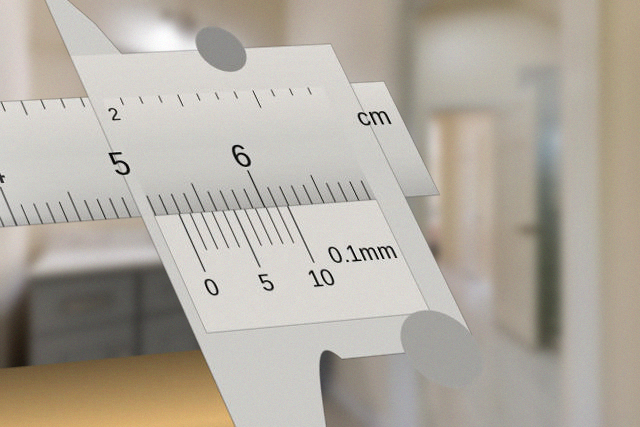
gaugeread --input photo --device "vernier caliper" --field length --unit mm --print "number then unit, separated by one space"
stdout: 52.9 mm
